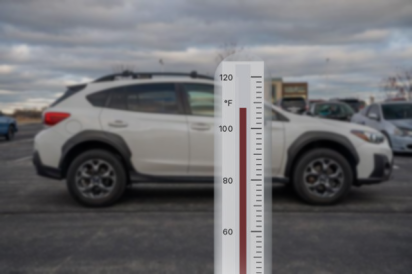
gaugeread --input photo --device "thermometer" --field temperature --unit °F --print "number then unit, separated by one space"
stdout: 108 °F
